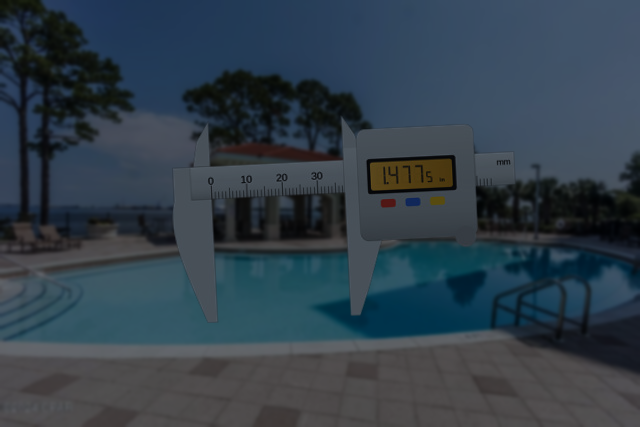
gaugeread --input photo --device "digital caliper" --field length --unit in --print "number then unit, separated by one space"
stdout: 1.4775 in
